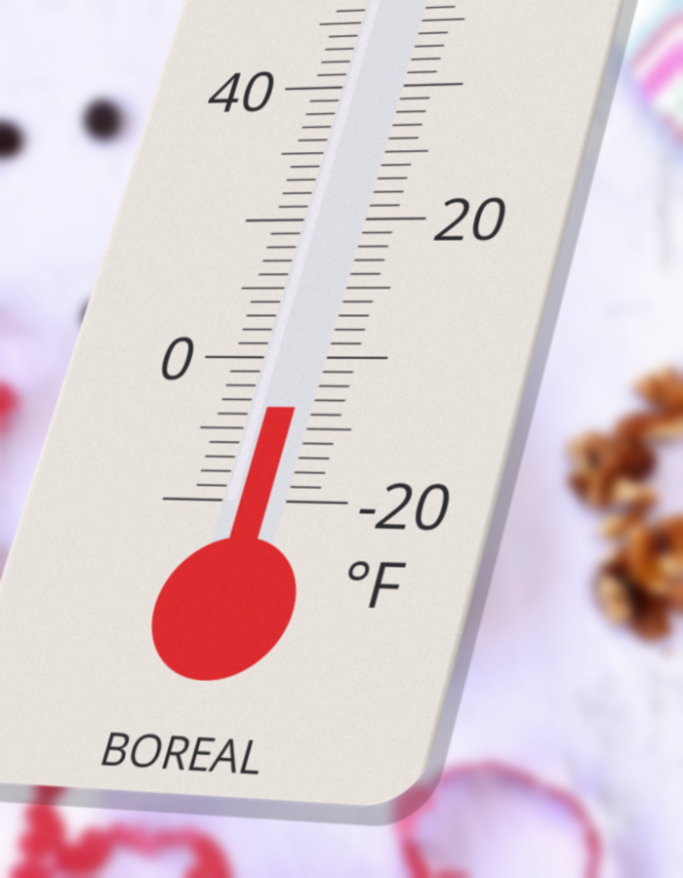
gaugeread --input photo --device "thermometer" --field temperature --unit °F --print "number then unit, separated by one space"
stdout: -7 °F
